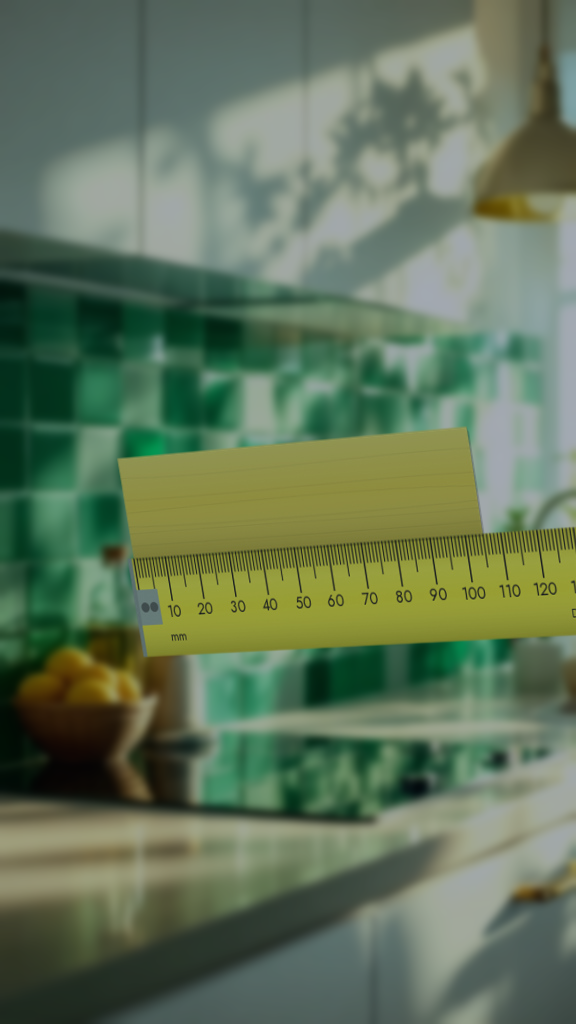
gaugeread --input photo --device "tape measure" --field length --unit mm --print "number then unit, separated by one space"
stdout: 105 mm
